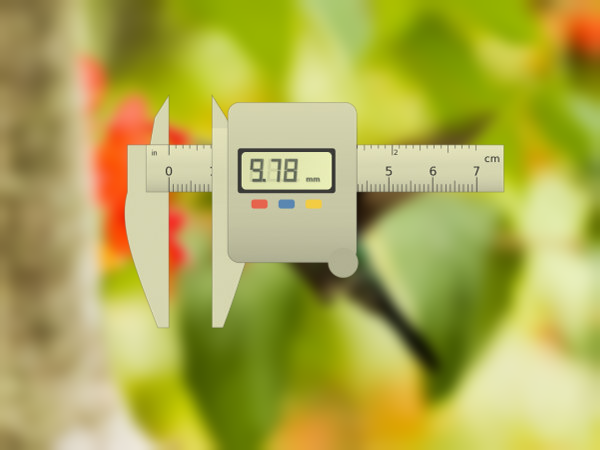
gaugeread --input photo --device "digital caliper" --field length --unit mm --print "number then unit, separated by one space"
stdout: 9.78 mm
